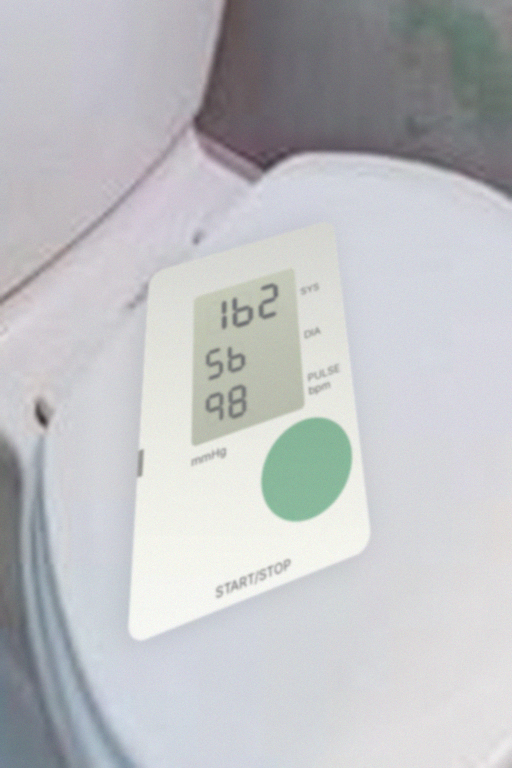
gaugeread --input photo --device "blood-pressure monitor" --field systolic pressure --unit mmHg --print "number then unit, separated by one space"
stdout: 162 mmHg
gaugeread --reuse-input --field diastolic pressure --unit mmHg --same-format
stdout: 56 mmHg
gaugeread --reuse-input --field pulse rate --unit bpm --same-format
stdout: 98 bpm
